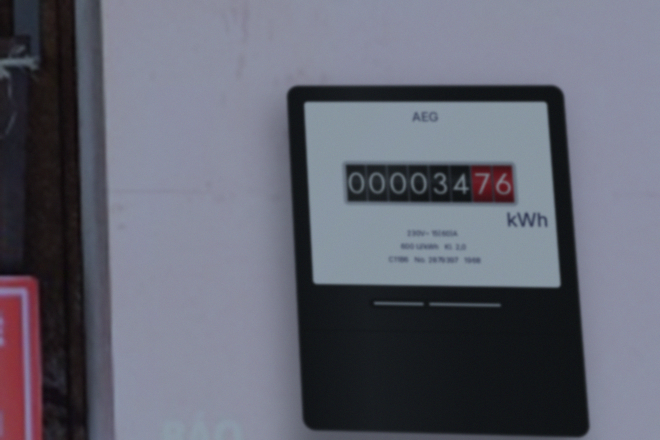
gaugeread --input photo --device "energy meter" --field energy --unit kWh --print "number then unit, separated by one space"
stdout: 34.76 kWh
